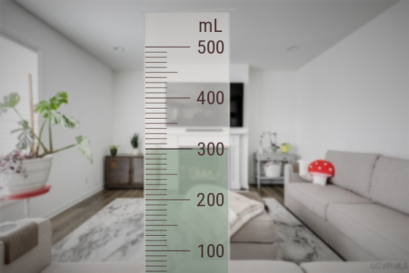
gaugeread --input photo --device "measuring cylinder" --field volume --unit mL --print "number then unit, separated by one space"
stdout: 300 mL
